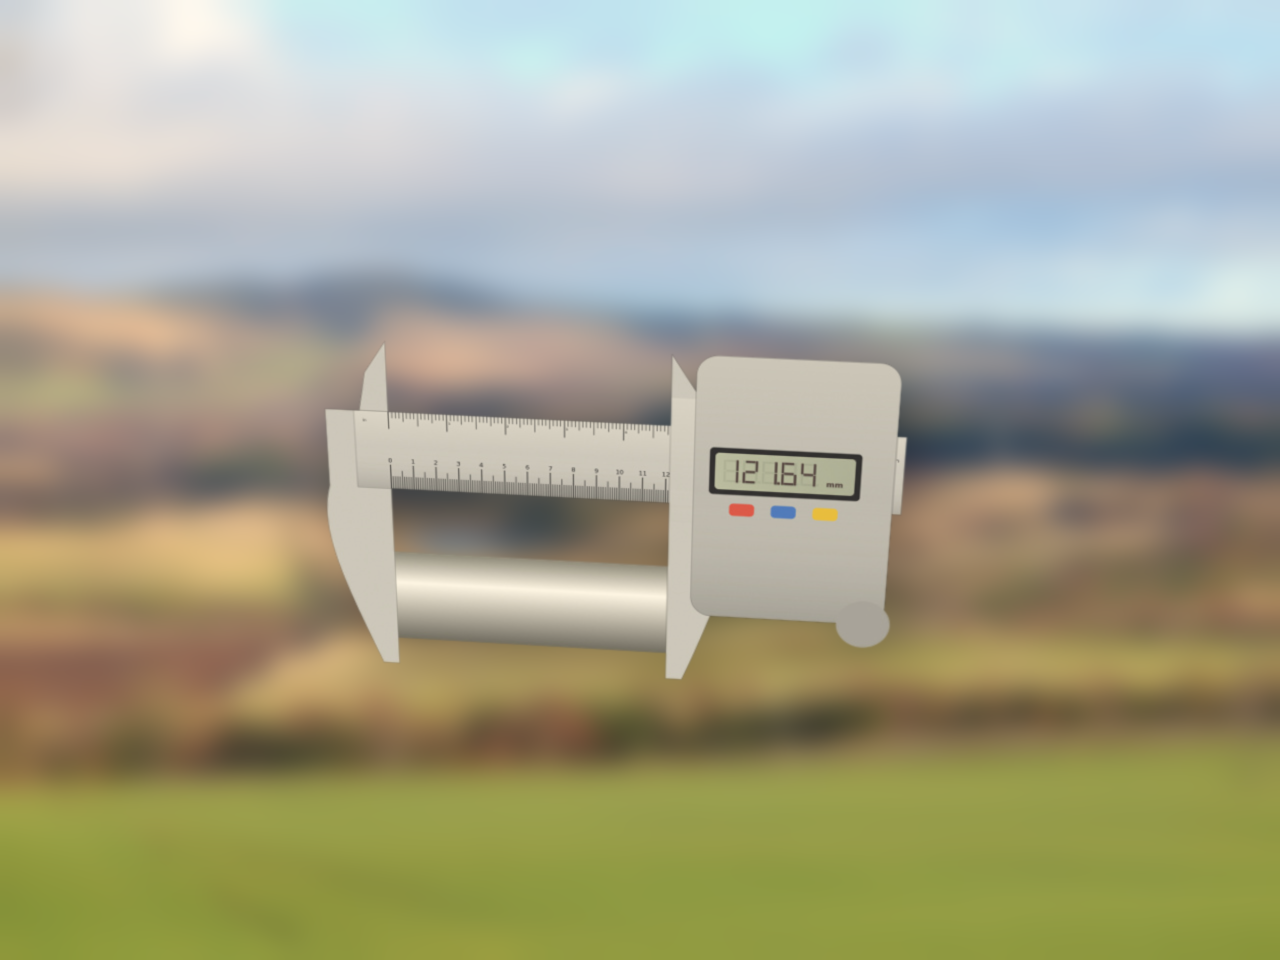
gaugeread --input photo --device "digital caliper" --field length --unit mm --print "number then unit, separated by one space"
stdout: 121.64 mm
